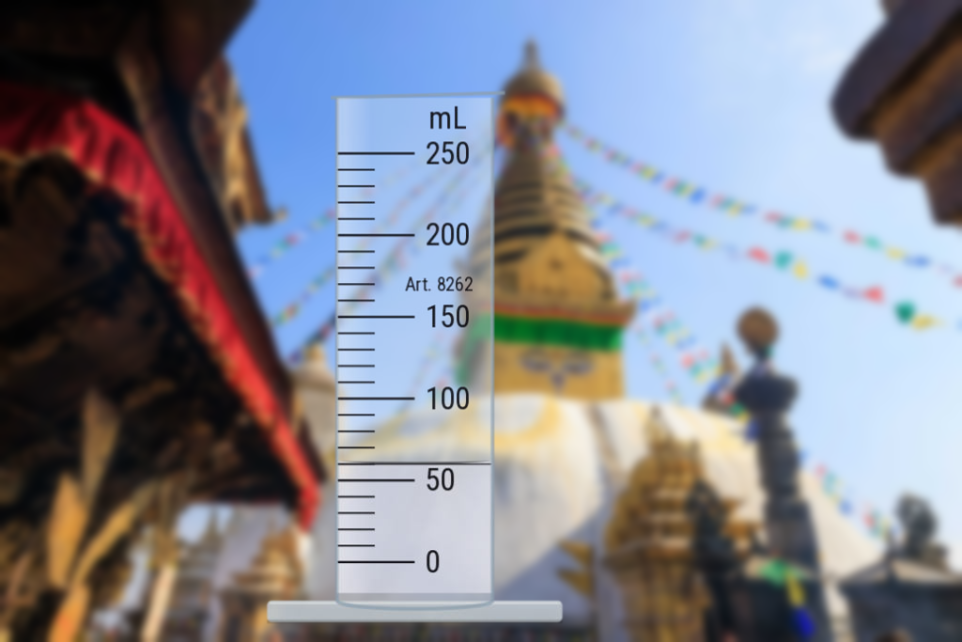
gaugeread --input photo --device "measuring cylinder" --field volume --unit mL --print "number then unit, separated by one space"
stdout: 60 mL
